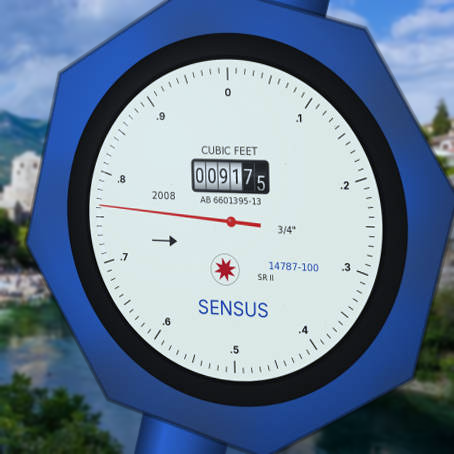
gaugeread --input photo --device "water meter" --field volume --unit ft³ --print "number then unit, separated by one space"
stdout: 9174.76 ft³
